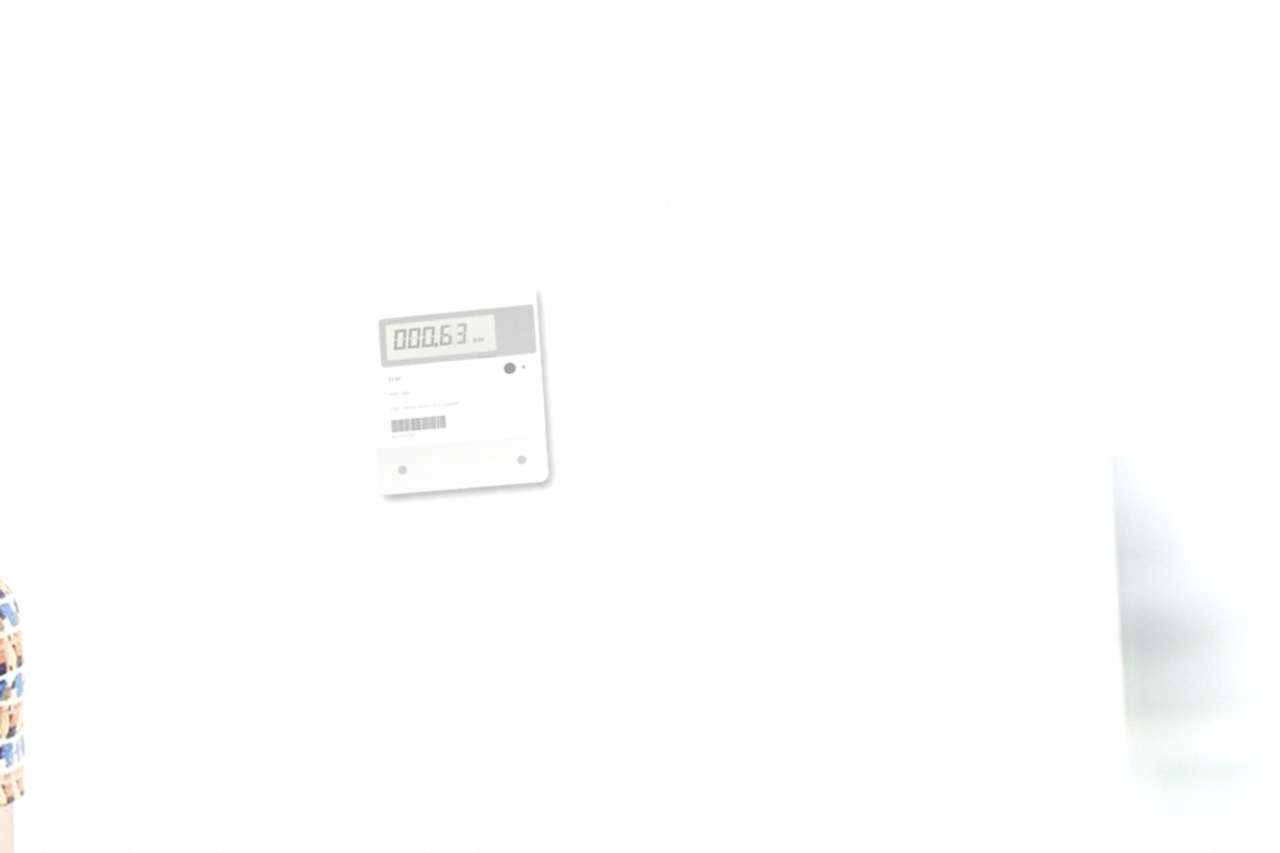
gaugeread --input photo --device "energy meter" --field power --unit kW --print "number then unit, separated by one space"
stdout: 0.63 kW
